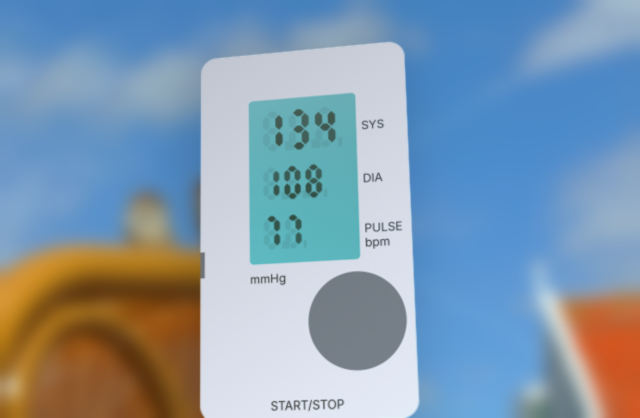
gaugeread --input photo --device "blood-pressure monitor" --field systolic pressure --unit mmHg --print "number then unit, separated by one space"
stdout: 134 mmHg
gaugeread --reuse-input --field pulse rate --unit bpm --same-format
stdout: 77 bpm
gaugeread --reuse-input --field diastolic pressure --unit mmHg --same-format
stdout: 108 mmHg
